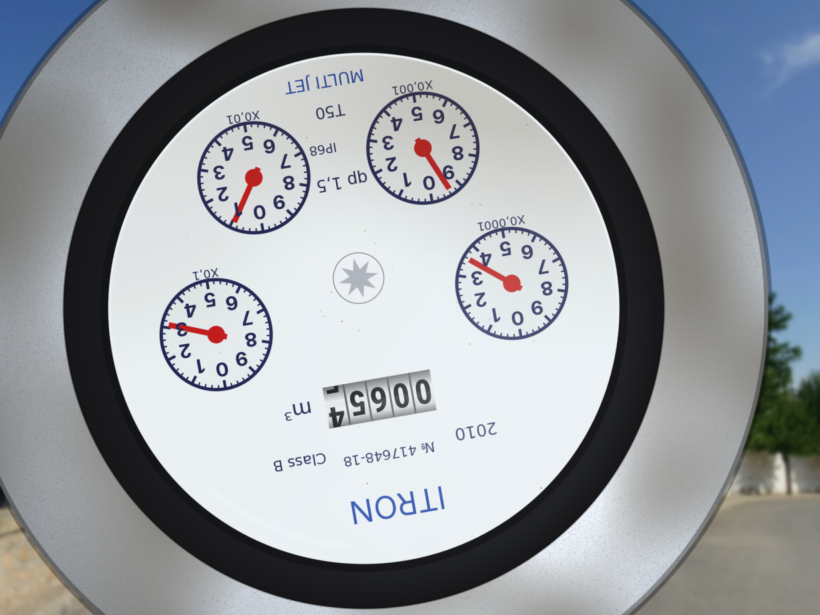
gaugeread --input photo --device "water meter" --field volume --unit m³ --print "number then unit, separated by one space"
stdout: 654.3093 m³
